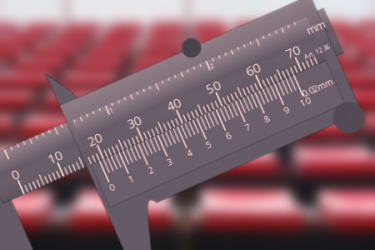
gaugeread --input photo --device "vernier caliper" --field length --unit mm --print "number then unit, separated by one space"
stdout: 19.0 mm
